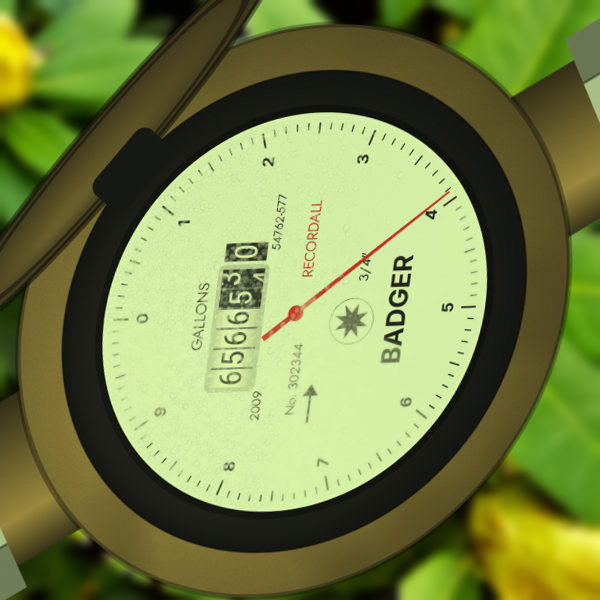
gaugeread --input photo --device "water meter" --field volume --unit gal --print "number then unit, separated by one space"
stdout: 6566533.9 gal
